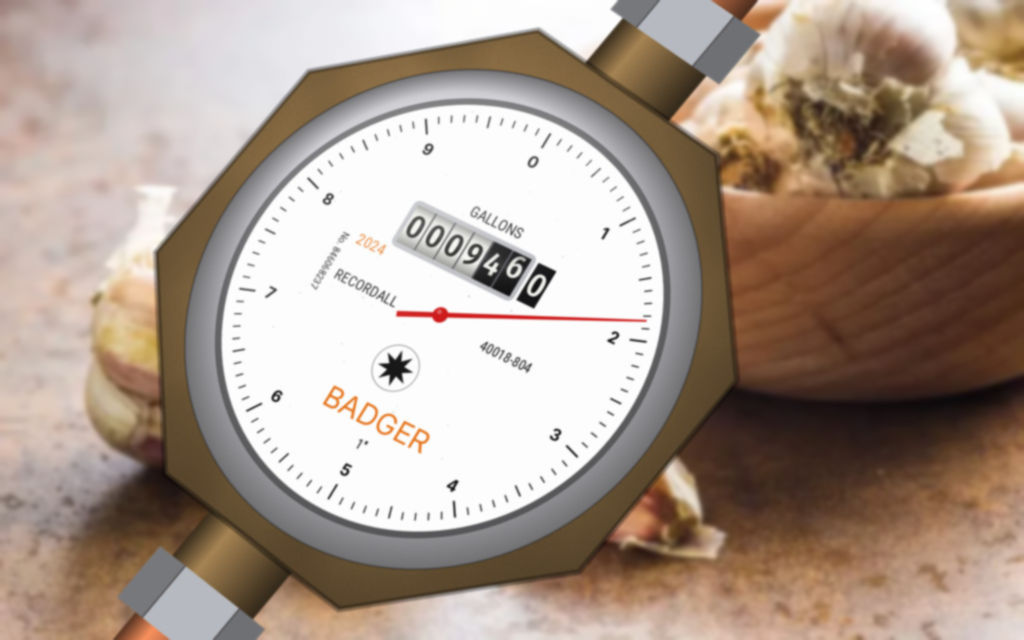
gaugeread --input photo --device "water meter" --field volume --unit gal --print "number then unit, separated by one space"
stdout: 9461.8 gal
